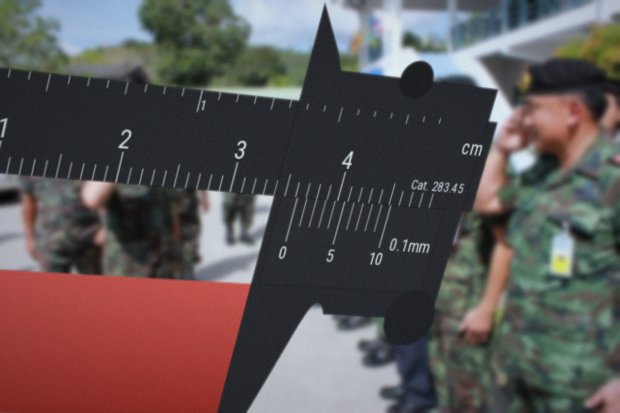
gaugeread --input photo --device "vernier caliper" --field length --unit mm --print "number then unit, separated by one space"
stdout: 36.2 mm
